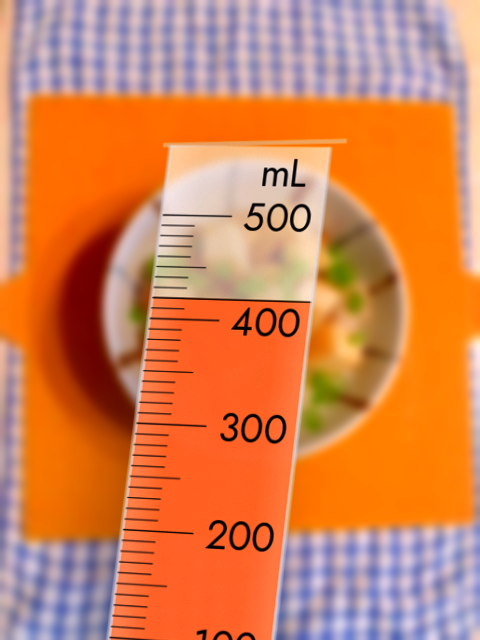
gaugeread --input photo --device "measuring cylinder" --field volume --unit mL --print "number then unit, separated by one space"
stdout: 420 mL
